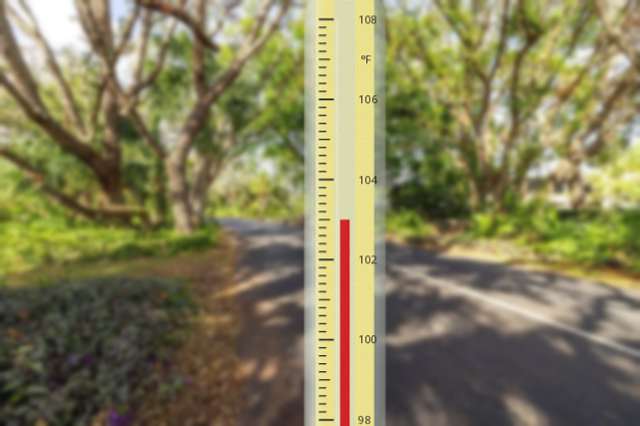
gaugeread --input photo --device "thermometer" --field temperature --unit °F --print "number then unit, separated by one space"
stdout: 103 °F
